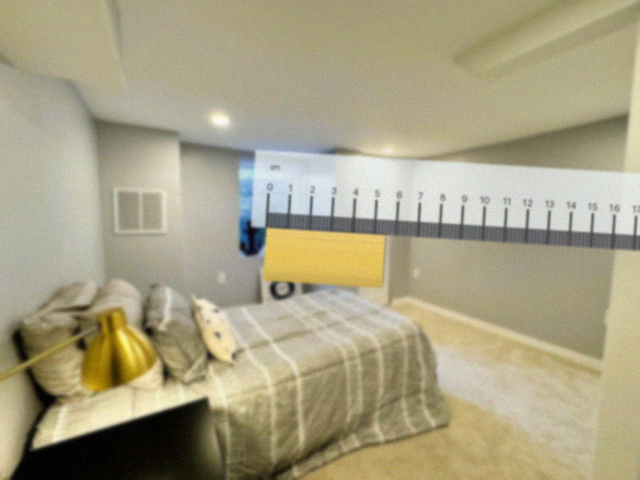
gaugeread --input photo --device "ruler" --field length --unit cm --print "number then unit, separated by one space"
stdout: 5.5 cm
